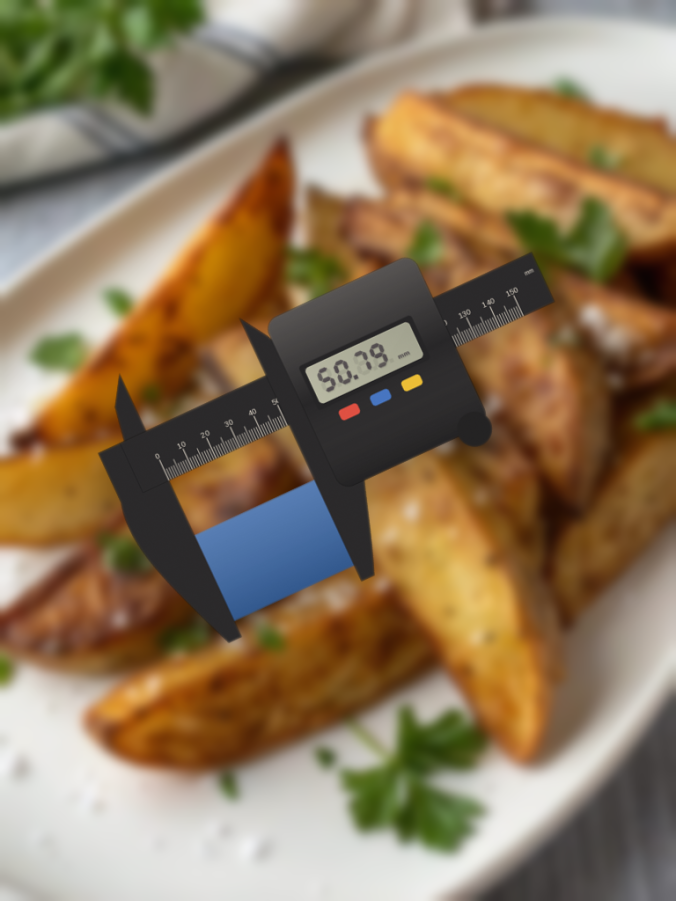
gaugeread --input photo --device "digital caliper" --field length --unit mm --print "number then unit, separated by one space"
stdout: 50.79 mm
